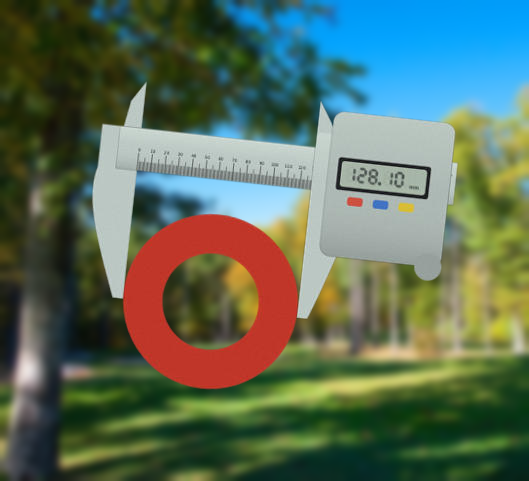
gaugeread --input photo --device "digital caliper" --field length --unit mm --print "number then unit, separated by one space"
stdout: 128.10 mm
